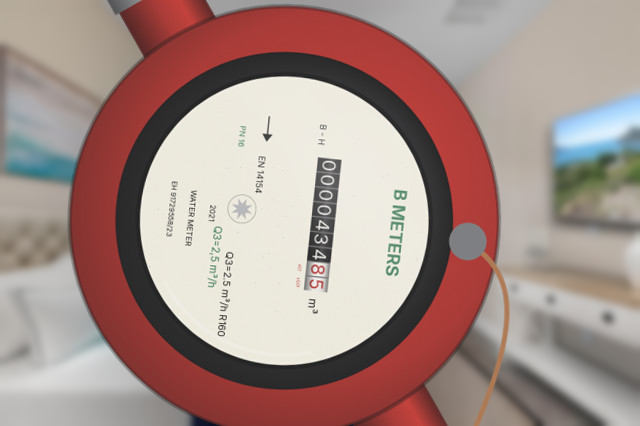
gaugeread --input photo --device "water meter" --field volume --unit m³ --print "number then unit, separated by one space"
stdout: 434.85 m³
